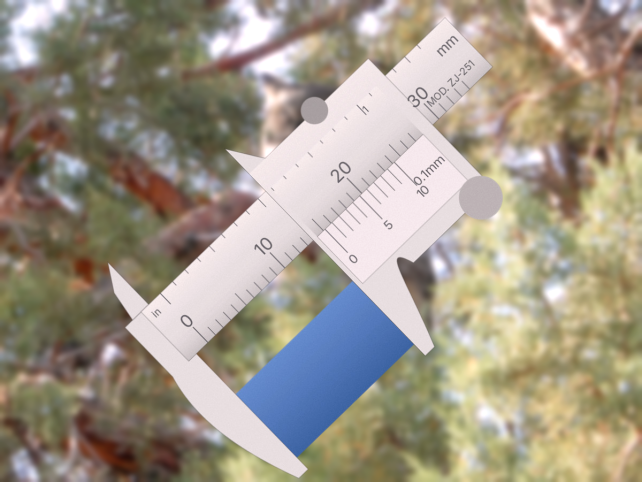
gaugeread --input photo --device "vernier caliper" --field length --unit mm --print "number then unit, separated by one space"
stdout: 15.2 mm
